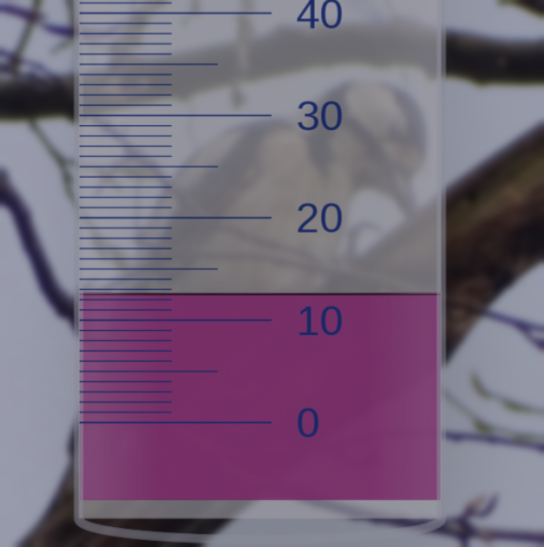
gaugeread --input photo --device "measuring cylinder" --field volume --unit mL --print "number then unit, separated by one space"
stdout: 12.5 mL
